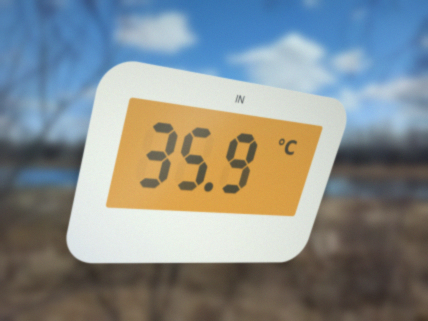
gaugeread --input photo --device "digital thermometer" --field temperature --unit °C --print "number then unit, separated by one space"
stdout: 35.9 °C
